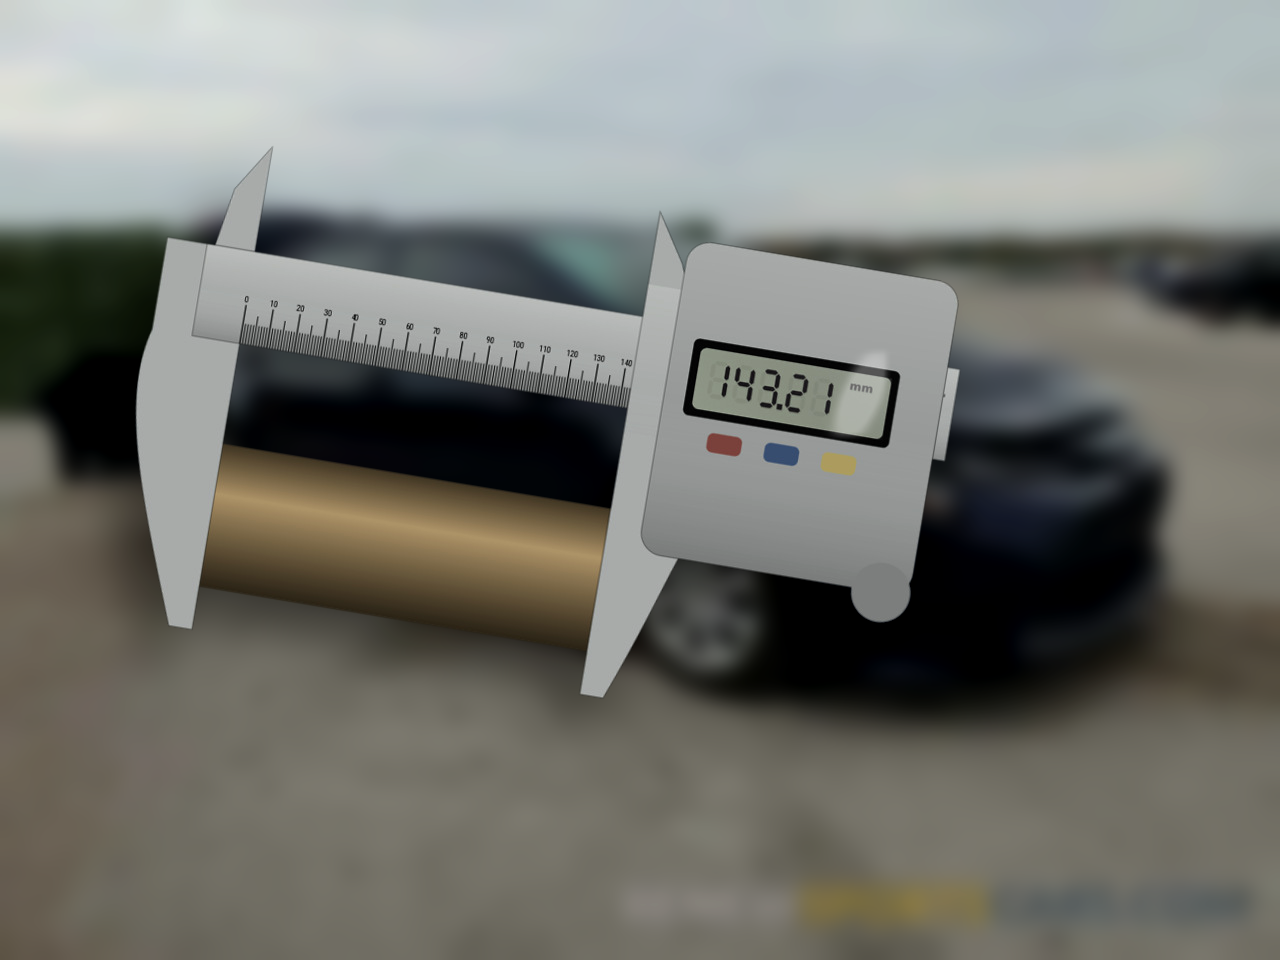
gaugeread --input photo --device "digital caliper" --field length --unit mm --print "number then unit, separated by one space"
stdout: 143.21 mm
